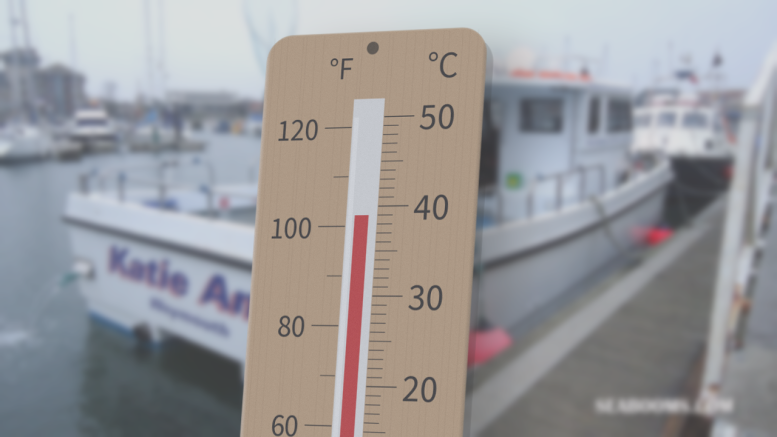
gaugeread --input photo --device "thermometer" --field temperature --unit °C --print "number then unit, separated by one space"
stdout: 39 °C
